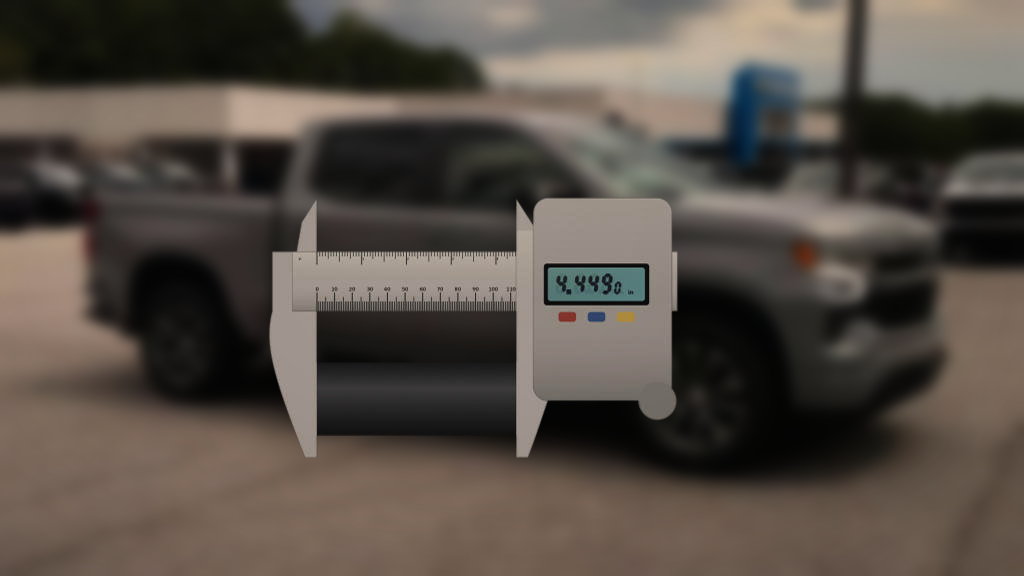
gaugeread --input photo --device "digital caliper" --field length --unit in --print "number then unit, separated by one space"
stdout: 4.4490 in
